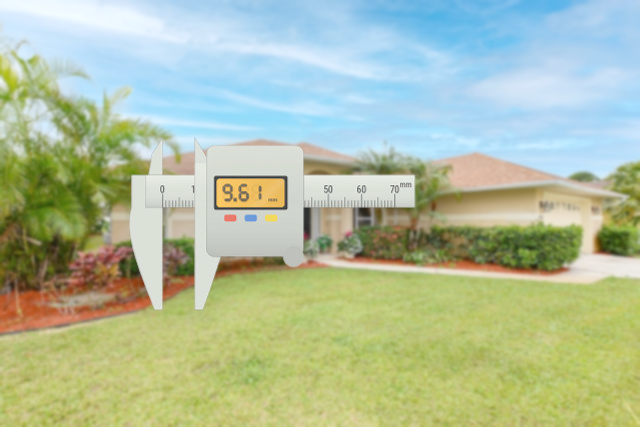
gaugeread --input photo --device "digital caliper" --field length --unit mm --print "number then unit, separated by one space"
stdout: 9.61 mm
